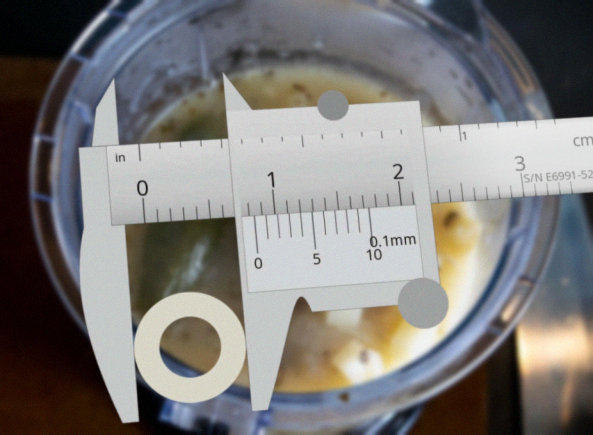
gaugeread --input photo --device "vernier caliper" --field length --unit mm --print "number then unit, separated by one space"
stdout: 8.4 mm
